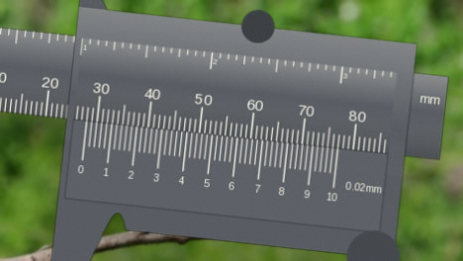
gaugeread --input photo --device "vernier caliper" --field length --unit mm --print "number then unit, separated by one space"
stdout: 28.0 mm
